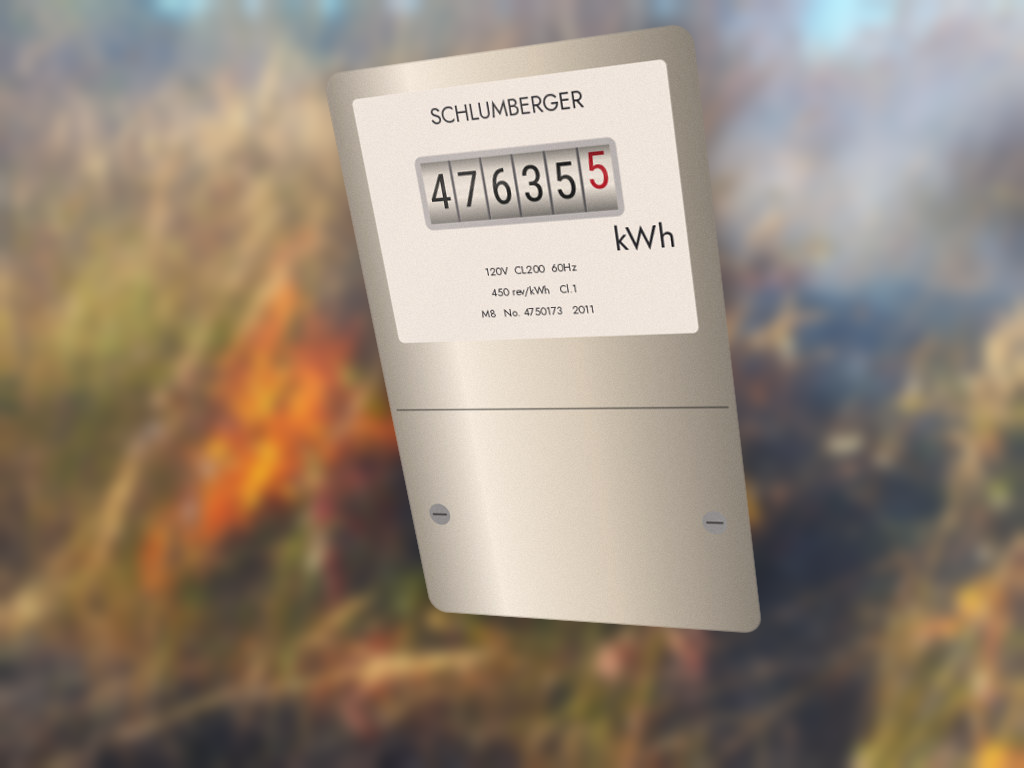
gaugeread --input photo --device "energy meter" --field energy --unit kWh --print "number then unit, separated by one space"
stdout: 47635.5 kWh
